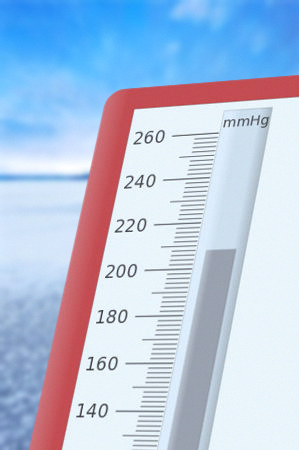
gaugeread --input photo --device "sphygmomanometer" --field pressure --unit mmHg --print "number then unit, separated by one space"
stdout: 208 mmHg
